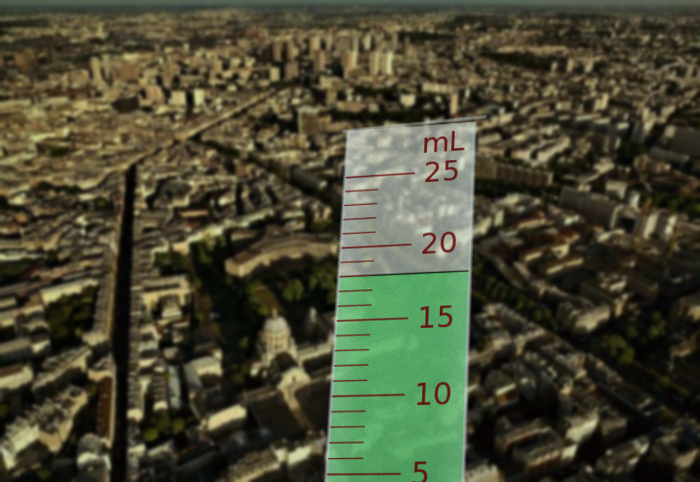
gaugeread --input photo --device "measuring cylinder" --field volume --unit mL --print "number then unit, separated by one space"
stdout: 18 mL
